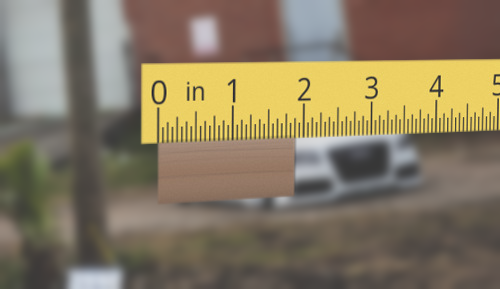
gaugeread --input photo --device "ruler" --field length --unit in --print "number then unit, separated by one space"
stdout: 1.875 in
